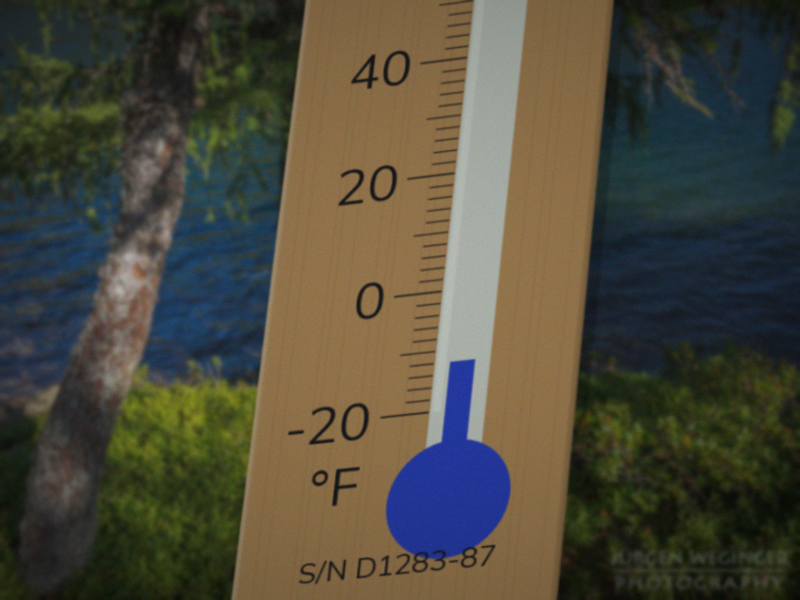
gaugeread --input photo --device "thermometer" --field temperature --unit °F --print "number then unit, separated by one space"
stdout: -12 °F
